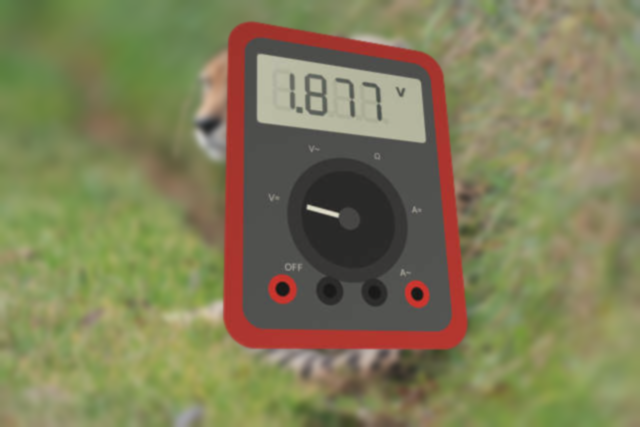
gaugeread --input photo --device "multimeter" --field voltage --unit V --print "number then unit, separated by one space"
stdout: 1.877 V
